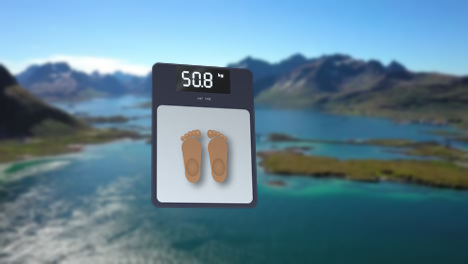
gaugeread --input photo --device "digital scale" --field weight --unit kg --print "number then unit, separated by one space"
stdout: 50.8 kg
